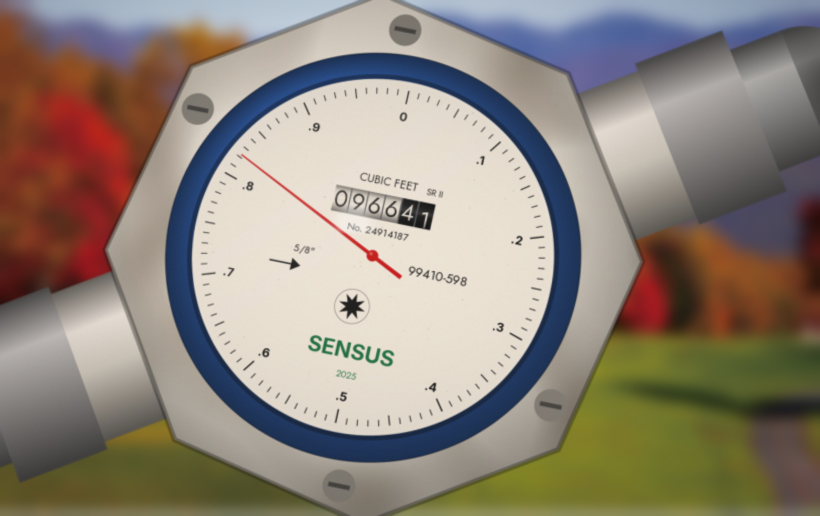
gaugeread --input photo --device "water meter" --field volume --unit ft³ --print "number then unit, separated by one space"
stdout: 96640.82 ft³
